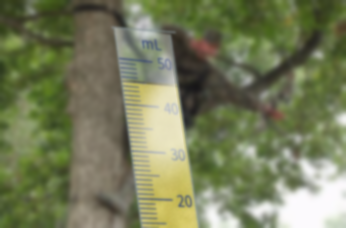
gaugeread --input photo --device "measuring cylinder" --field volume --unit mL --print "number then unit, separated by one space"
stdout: 45 mL
